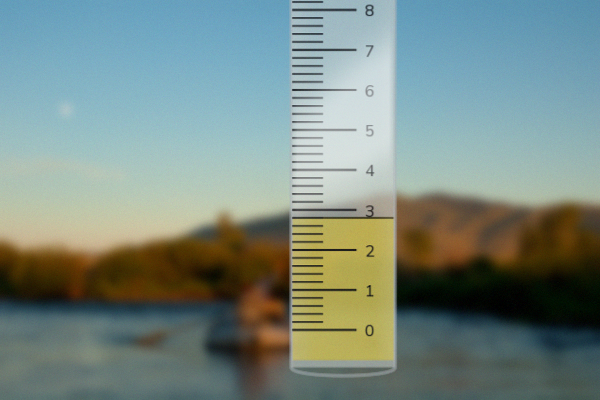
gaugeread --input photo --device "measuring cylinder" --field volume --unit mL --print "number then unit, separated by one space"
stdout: 2.8 mL
